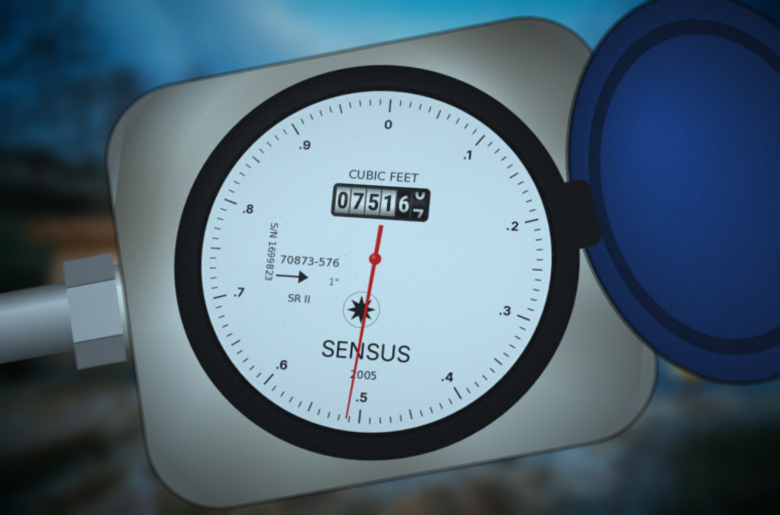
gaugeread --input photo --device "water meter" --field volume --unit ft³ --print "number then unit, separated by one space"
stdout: 75166.51 ft³
